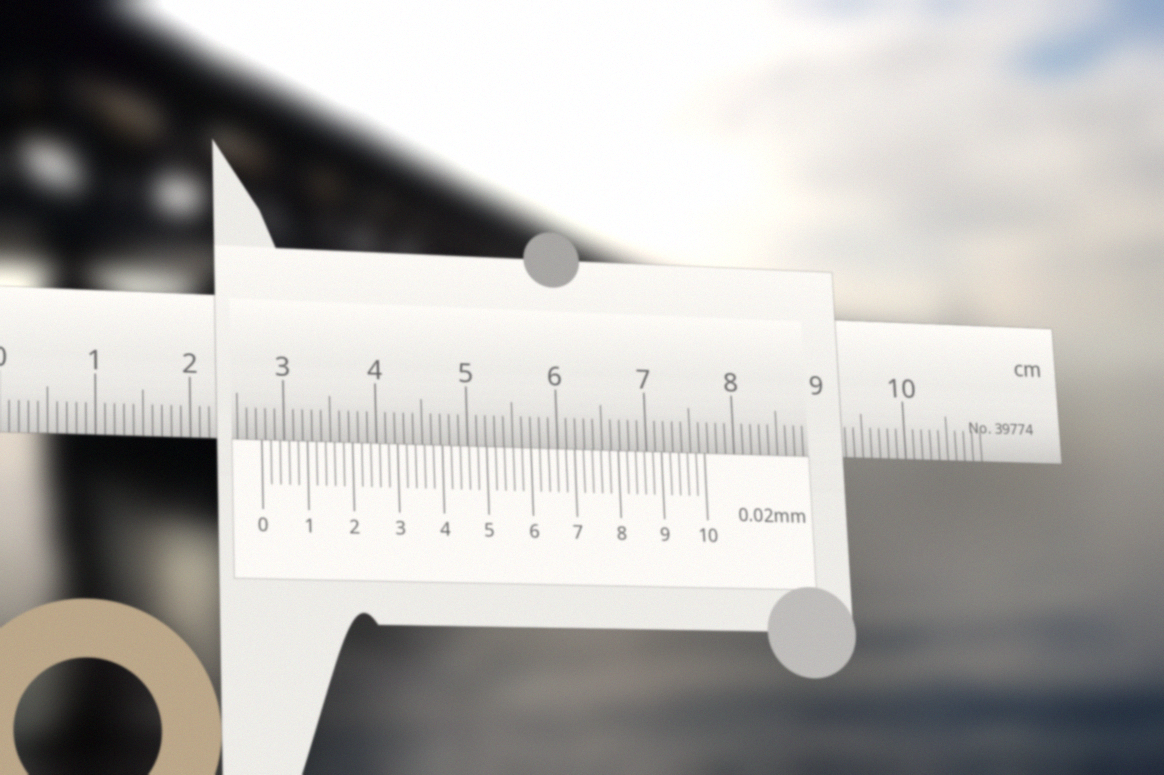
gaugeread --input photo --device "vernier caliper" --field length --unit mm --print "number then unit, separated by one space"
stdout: 27.6 mm
